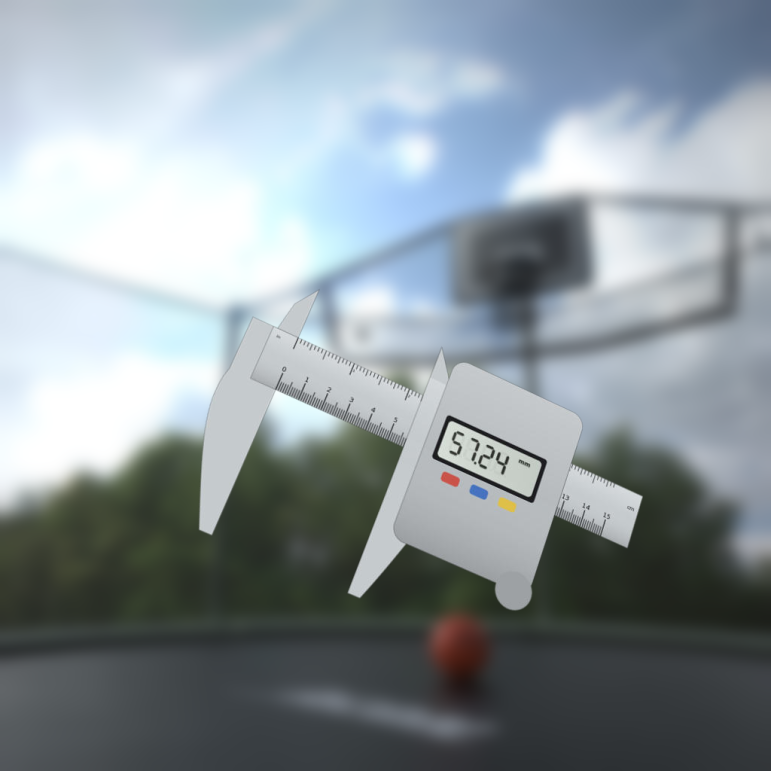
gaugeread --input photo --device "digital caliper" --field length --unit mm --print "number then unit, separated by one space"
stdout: 57.24 mm
